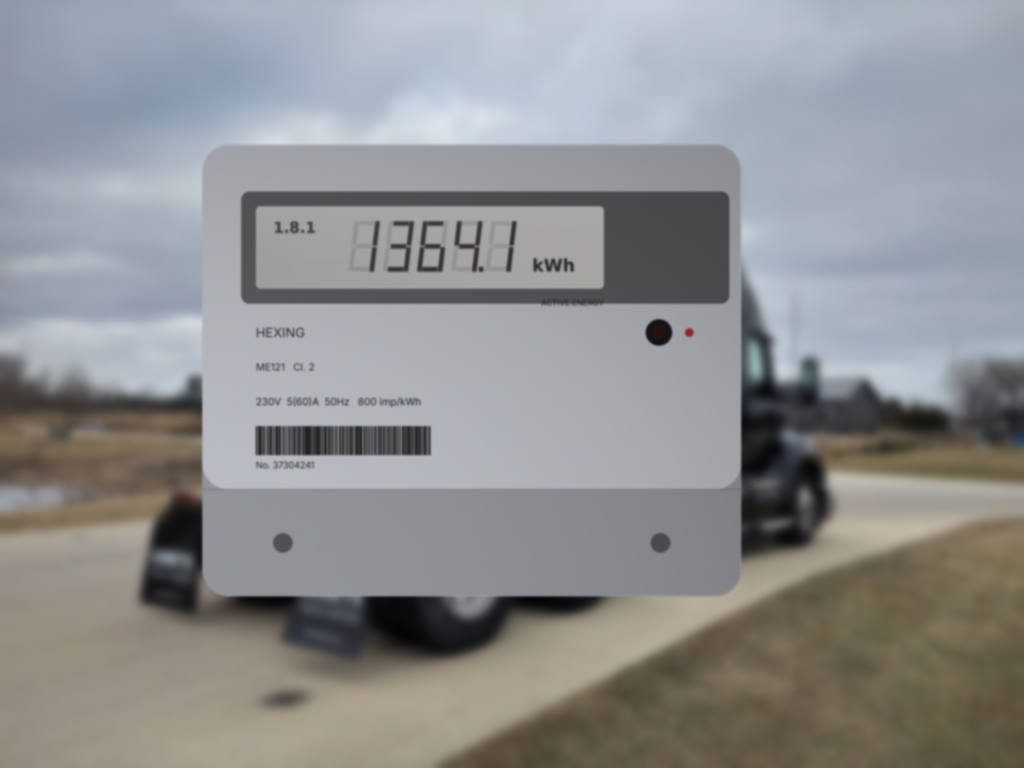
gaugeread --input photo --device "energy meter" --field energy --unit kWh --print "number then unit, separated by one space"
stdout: 1364.1 kWh
